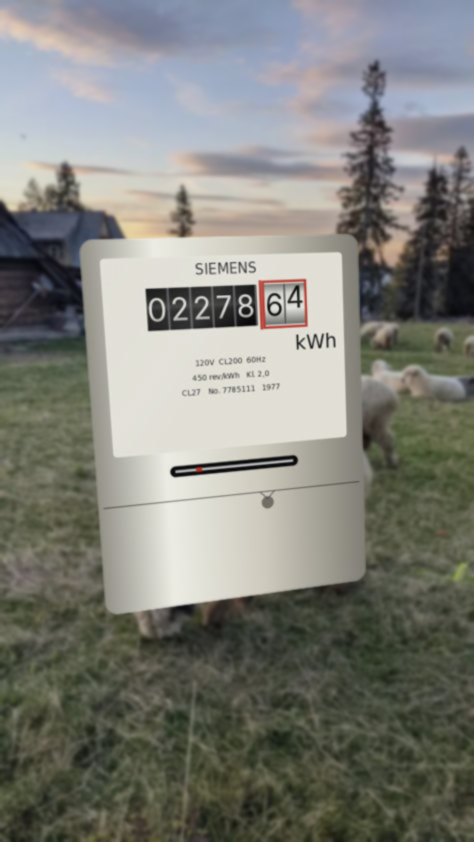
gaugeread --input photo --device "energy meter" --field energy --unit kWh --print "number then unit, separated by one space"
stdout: 2278.64 kWh
